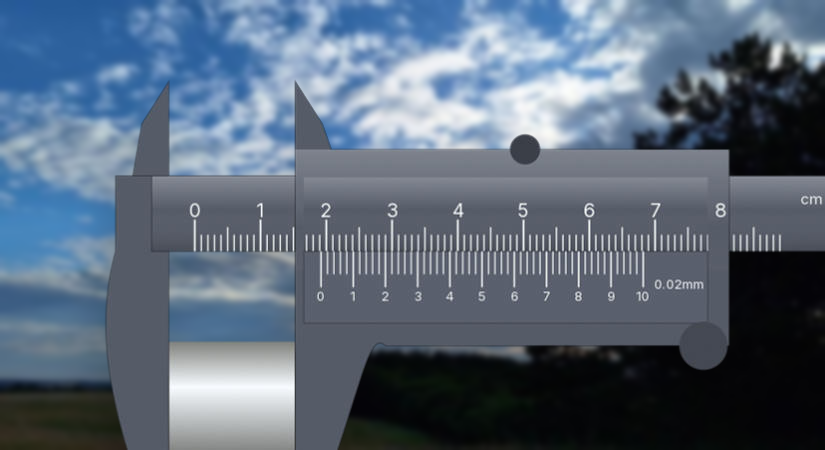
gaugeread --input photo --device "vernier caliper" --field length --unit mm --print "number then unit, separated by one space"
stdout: 19.2 mm
